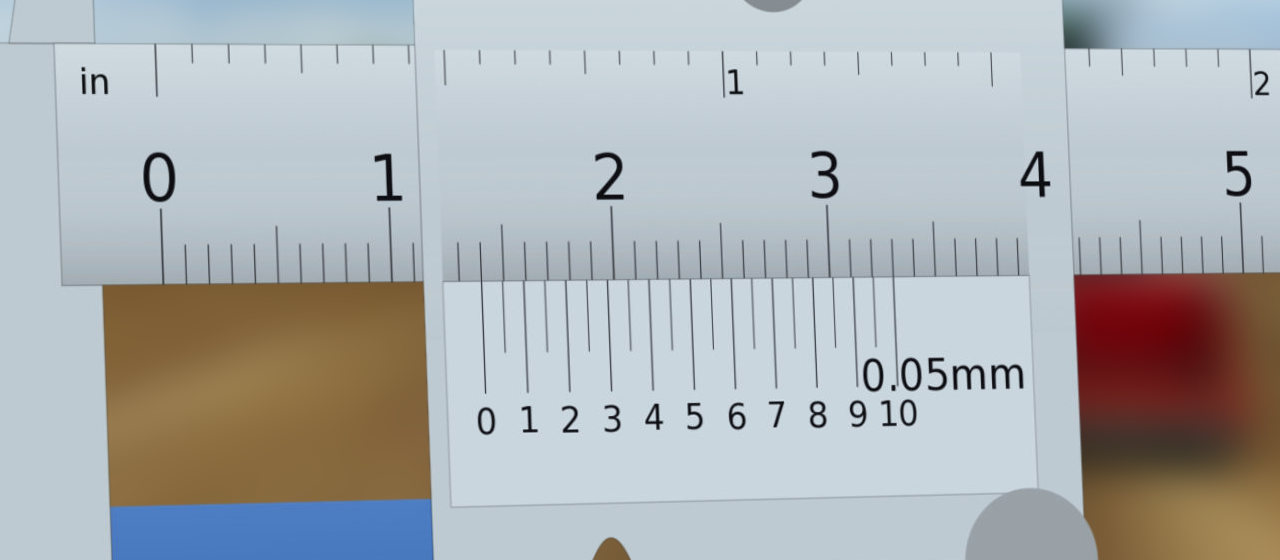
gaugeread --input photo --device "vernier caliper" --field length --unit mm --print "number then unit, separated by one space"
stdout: 14.0 mm
